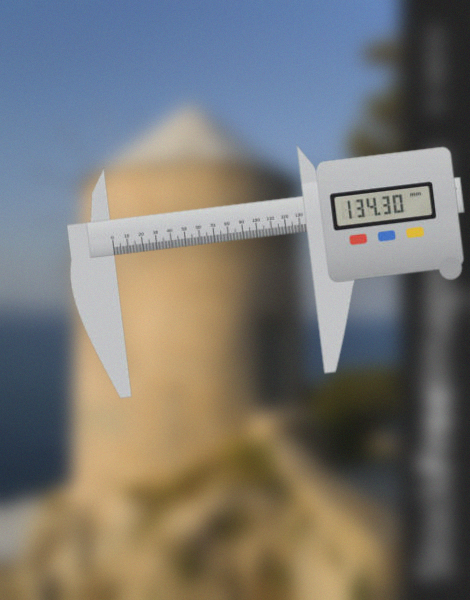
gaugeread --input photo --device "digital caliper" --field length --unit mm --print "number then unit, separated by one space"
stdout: 134.30 mm
